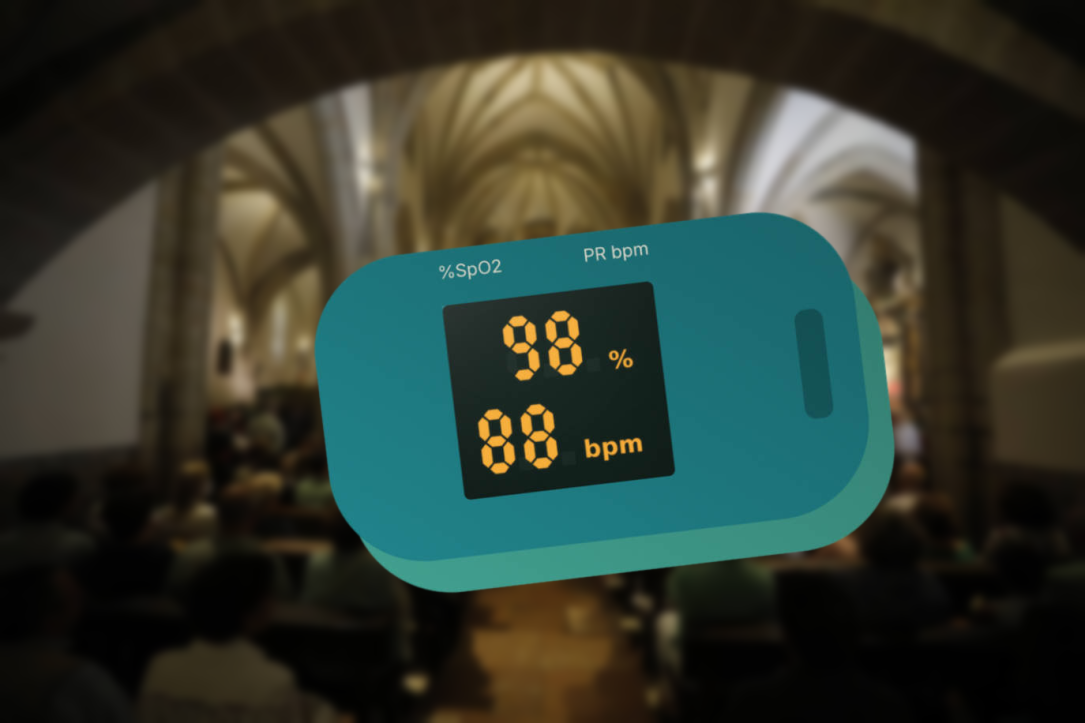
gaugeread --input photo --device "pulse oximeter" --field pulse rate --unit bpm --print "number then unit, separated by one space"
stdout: 88 bpm
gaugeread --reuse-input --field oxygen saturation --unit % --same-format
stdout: 98 %
